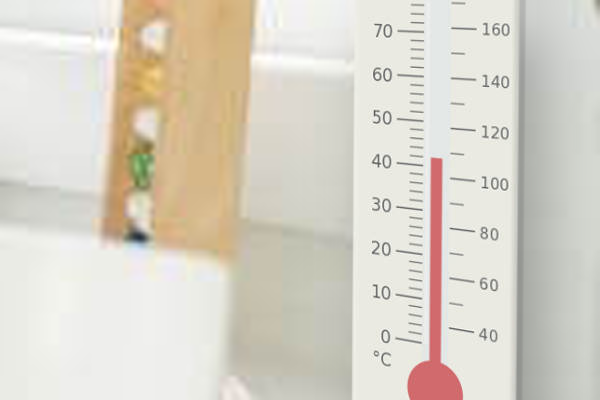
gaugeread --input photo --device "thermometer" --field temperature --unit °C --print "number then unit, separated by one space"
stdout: 42 °C
